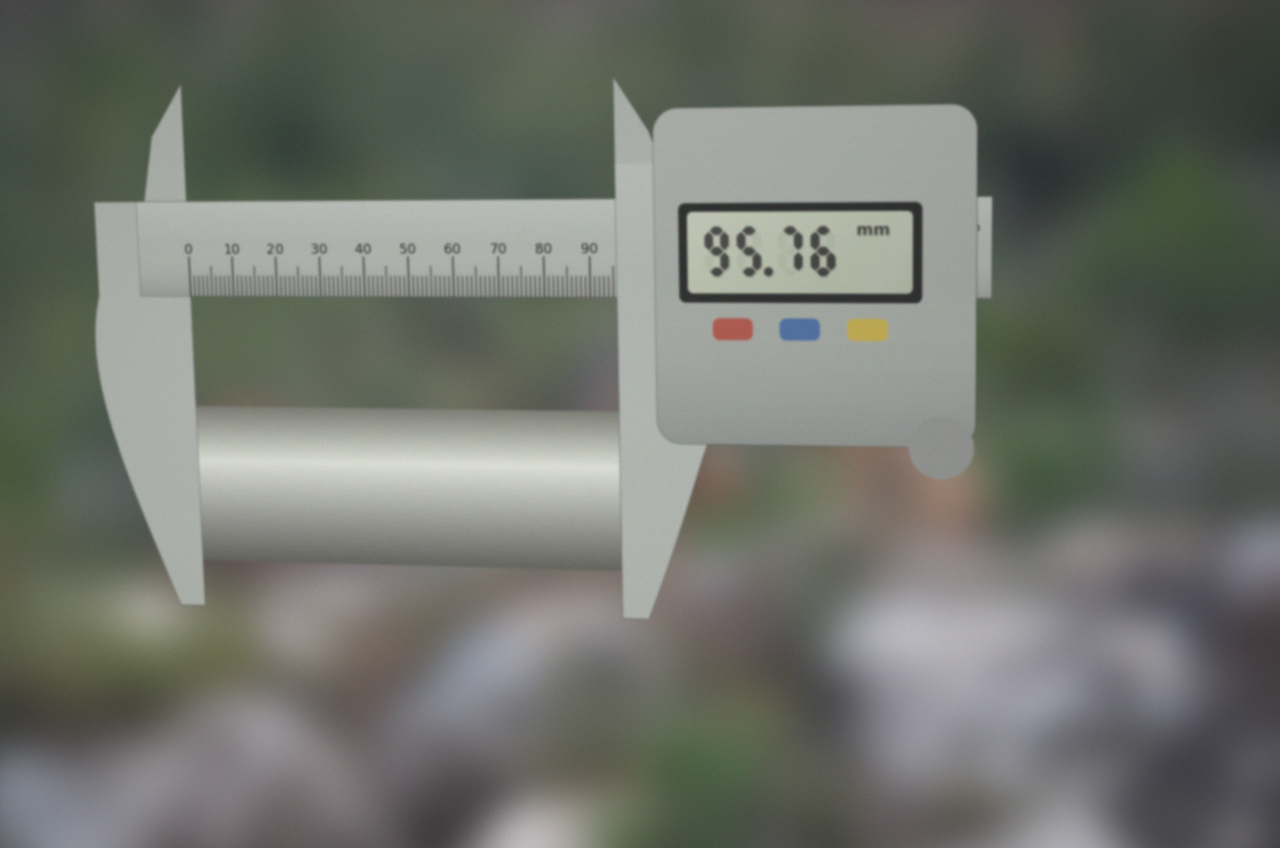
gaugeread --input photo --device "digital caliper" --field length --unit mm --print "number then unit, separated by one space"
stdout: 95.76 mm
